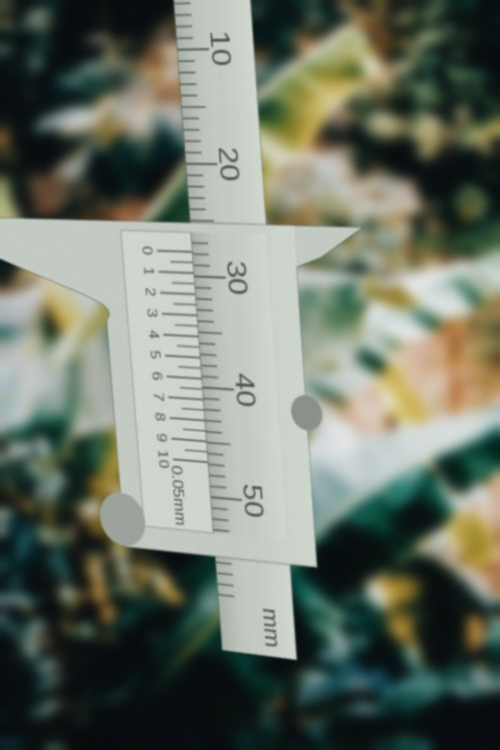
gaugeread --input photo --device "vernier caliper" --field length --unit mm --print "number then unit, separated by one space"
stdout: 27.8 mm
